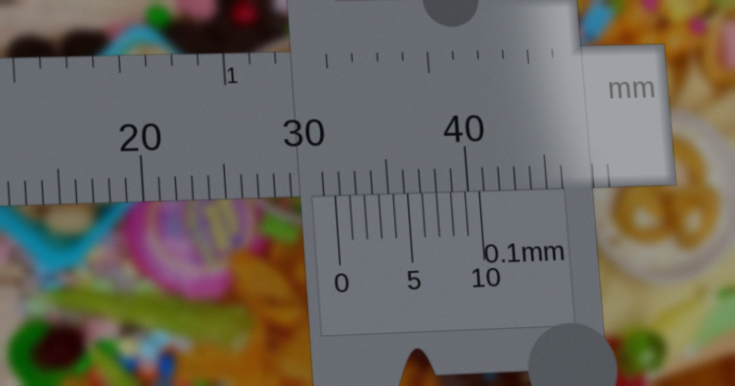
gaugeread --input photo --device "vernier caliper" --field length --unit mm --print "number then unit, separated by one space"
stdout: 31.7 mm
